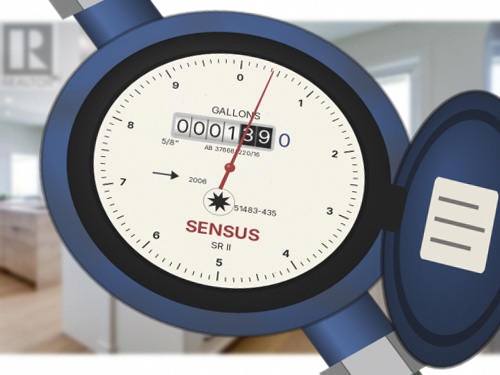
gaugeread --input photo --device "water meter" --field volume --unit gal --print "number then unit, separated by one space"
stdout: 1390.4 gal
